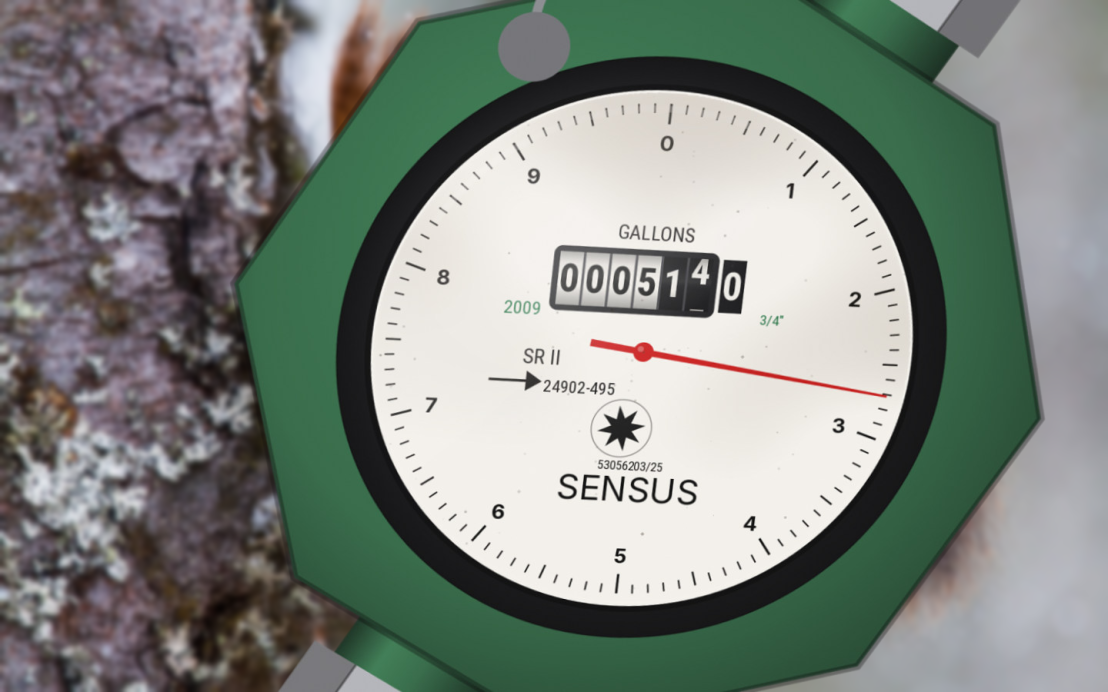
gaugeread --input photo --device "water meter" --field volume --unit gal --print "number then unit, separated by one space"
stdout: 5142.7 gal
